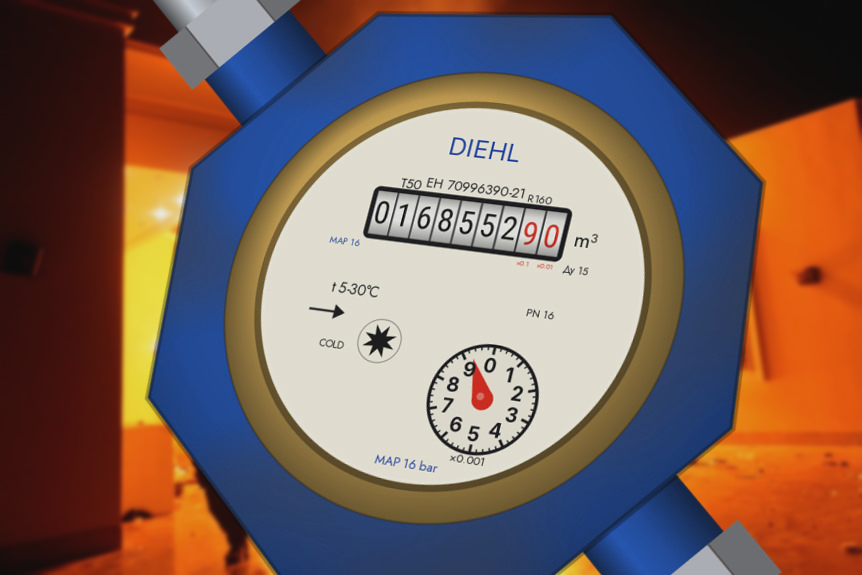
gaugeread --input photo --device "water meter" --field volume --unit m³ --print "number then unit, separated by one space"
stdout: 168552.899 m³
